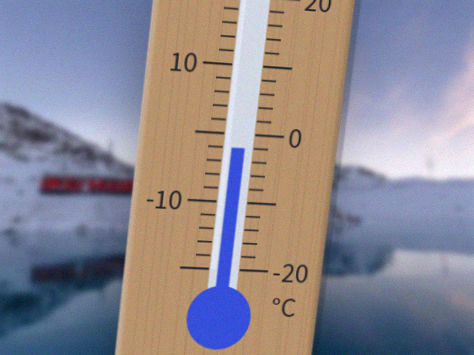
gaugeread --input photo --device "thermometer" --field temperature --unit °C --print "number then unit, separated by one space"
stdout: -2 °C
